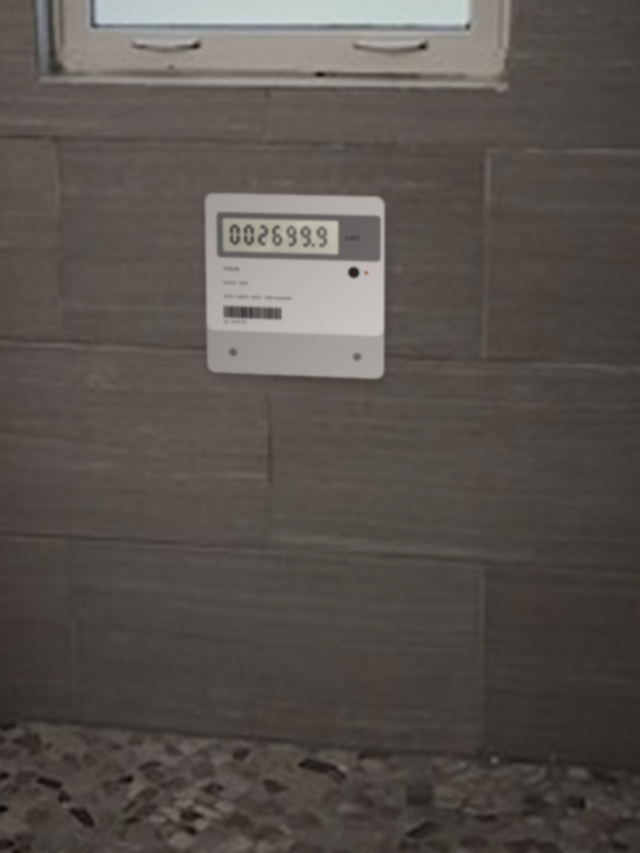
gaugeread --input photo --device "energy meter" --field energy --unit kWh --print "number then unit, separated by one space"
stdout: 2699.9 kWh
